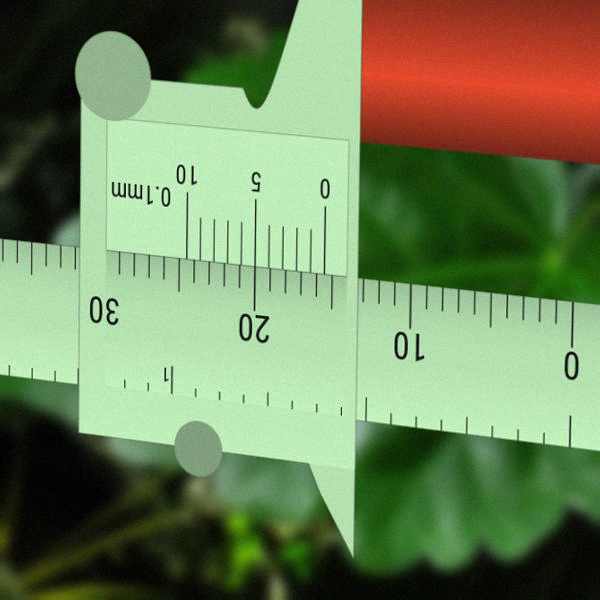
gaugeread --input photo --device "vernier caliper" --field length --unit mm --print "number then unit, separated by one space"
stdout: 15.5 mm
